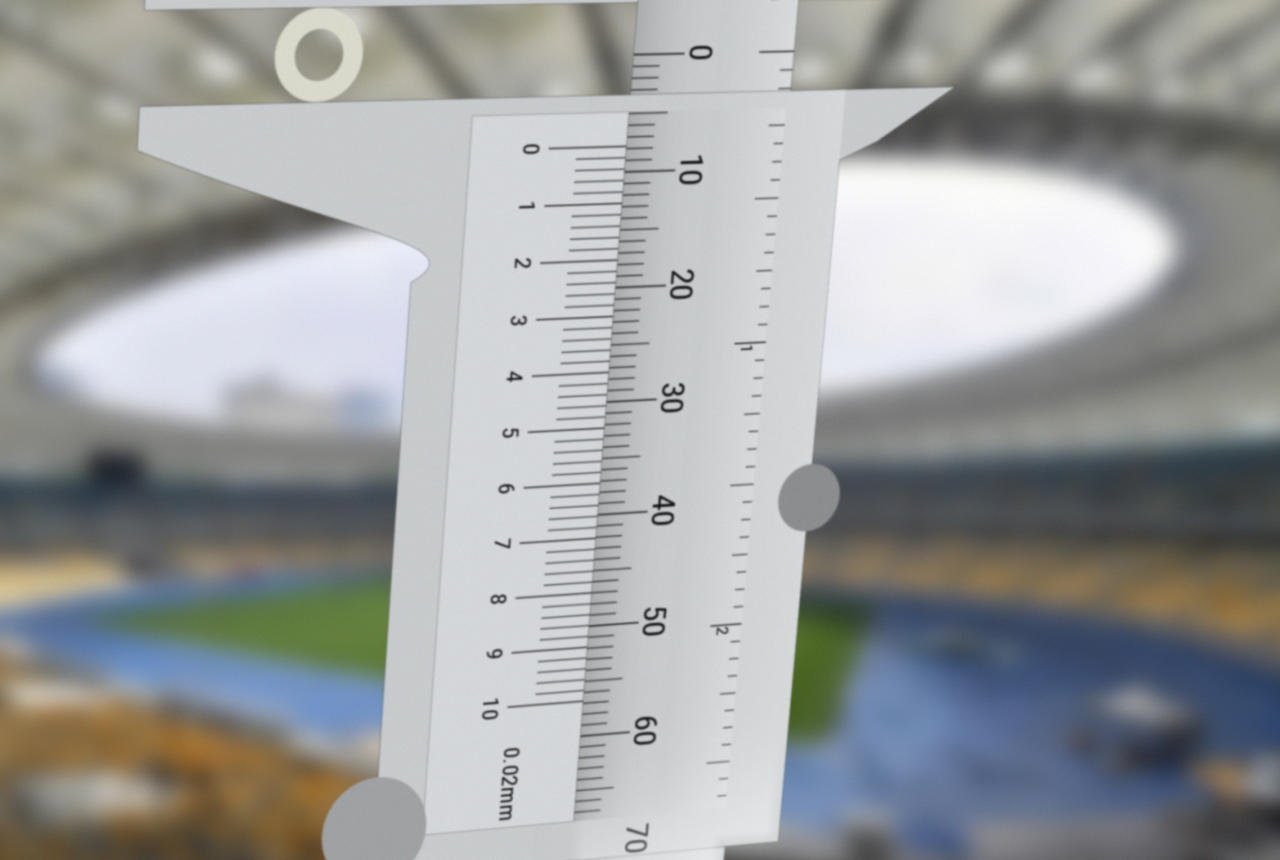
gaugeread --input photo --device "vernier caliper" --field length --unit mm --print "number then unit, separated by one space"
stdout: 7.8 mm
